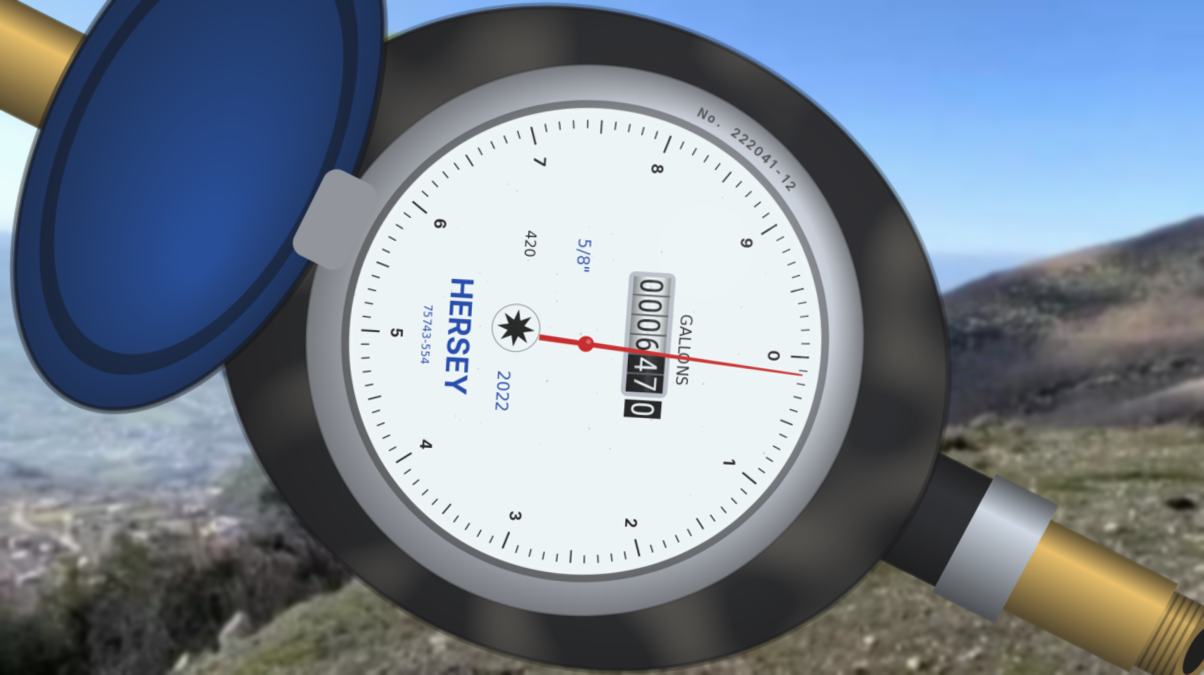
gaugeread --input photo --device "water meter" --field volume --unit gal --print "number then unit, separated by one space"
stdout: 6470.1 gal
